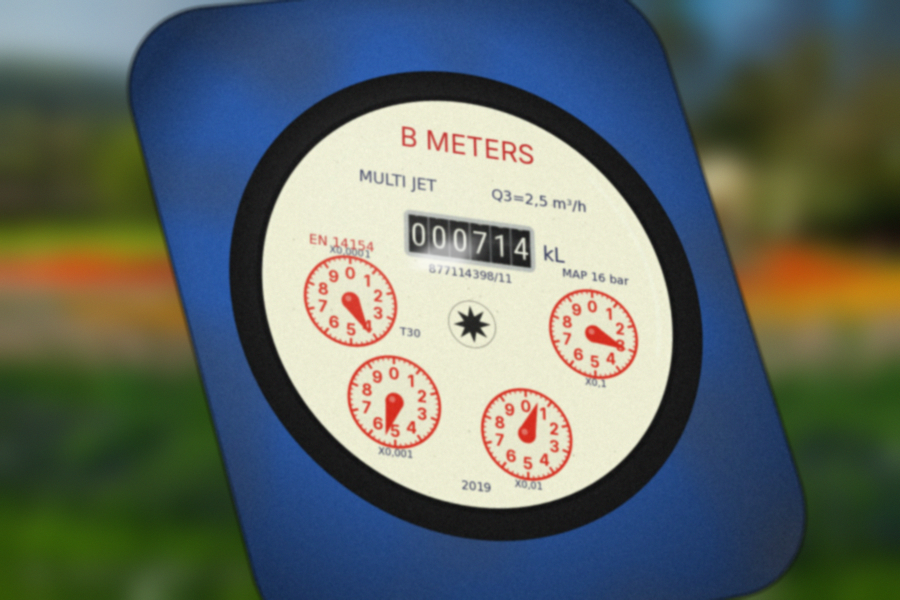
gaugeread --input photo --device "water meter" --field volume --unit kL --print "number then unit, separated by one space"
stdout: 714.3054 kL
